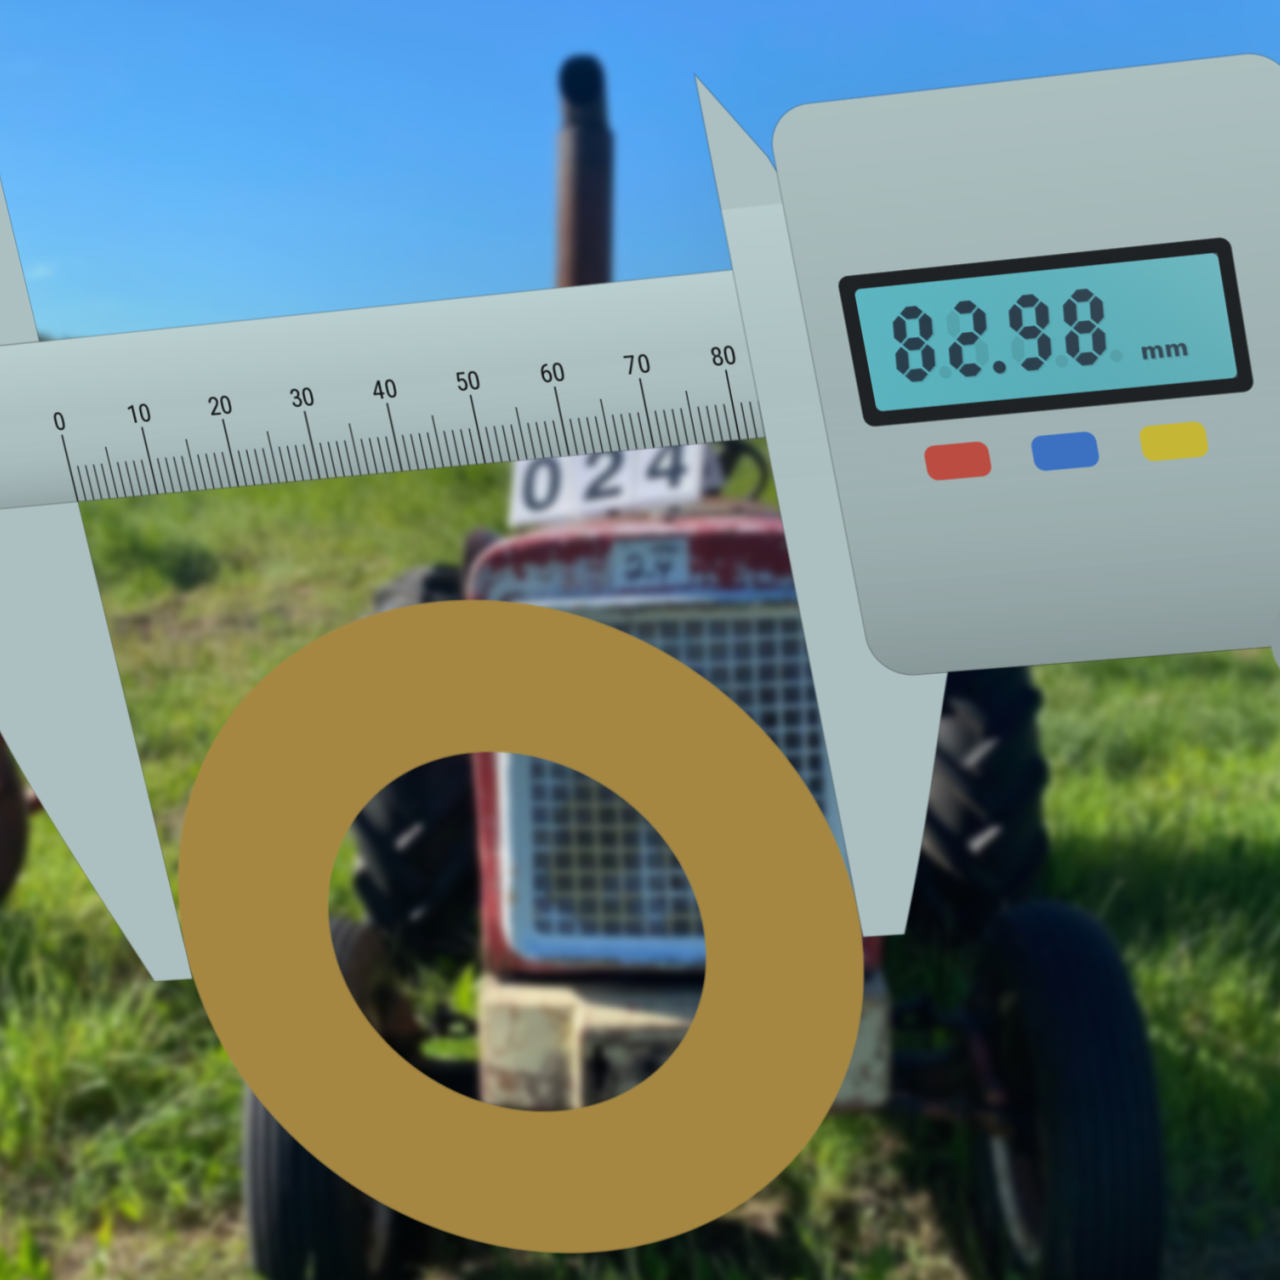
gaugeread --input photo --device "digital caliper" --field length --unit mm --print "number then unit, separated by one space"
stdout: 82.98 mm
